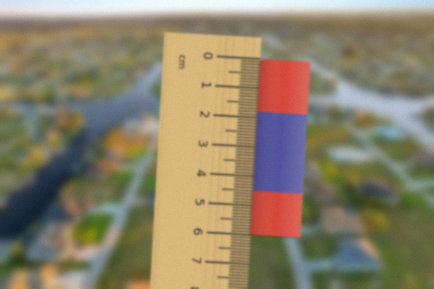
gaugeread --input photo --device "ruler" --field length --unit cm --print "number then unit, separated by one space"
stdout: 6 cm
